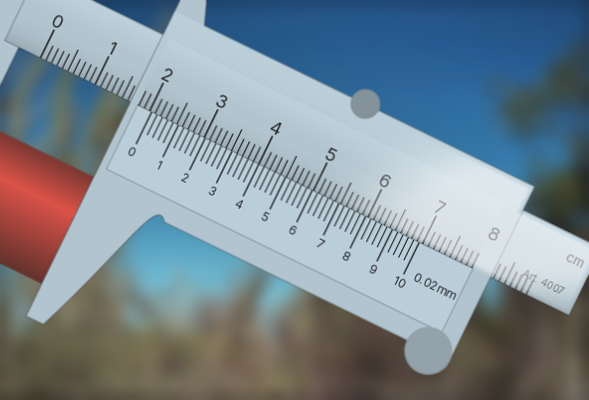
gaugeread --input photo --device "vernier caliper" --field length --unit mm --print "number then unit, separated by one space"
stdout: 20.4 mm
